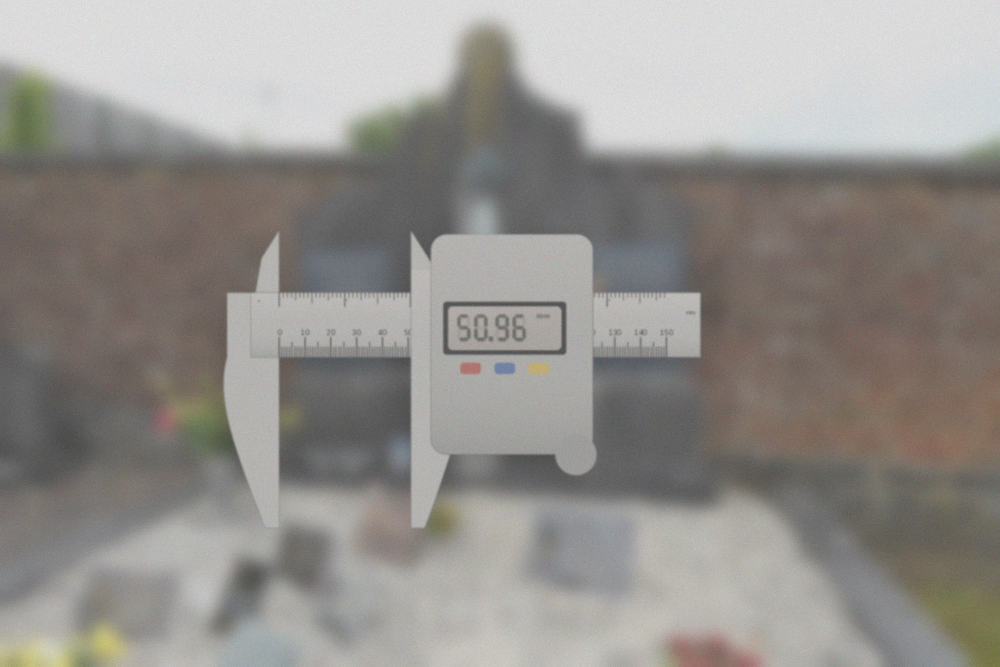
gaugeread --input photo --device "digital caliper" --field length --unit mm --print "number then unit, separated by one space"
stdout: 50.96 mm
